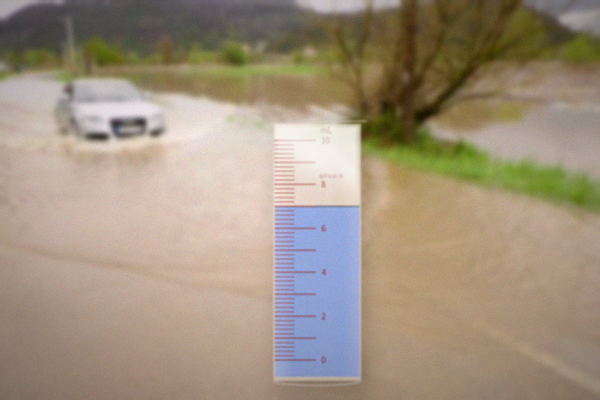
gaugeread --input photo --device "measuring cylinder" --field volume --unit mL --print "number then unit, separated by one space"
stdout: 7 mL
